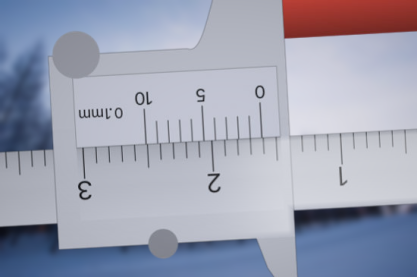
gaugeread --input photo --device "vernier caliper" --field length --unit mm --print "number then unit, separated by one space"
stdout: 16.1 mm
